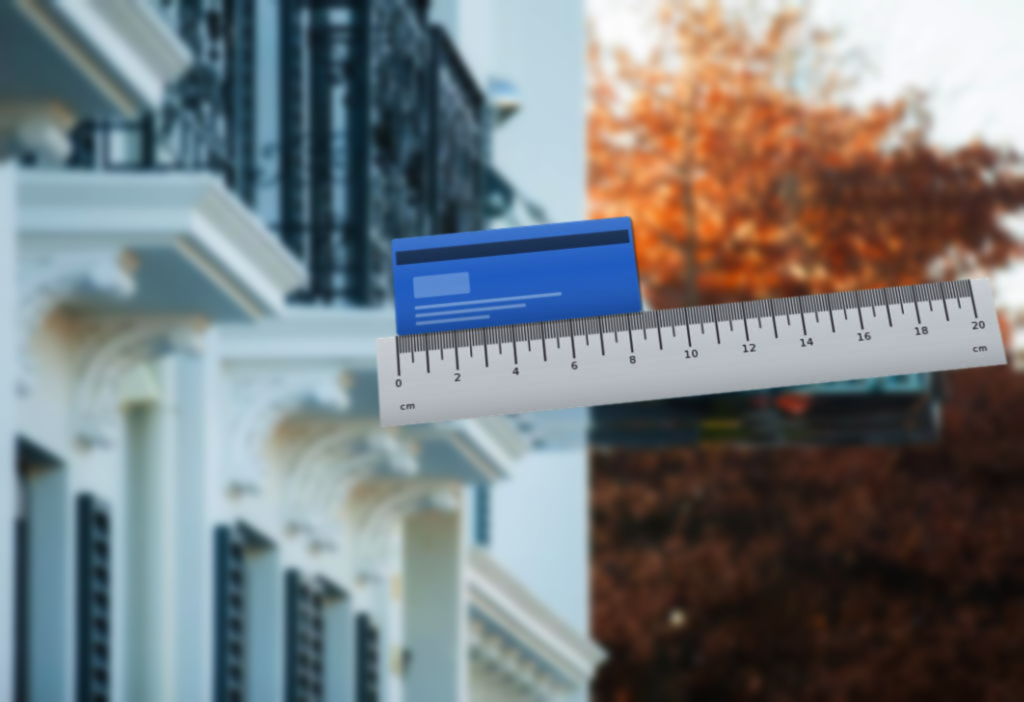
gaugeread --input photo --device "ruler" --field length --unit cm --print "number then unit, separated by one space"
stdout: 8.5 cm
